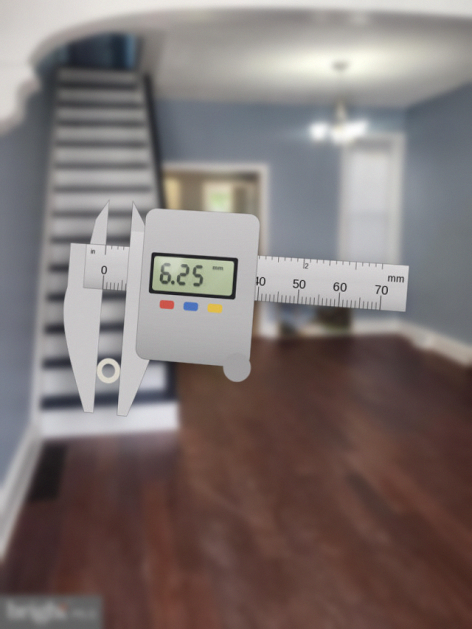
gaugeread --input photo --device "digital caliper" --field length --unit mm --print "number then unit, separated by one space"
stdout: 6.25 mm
